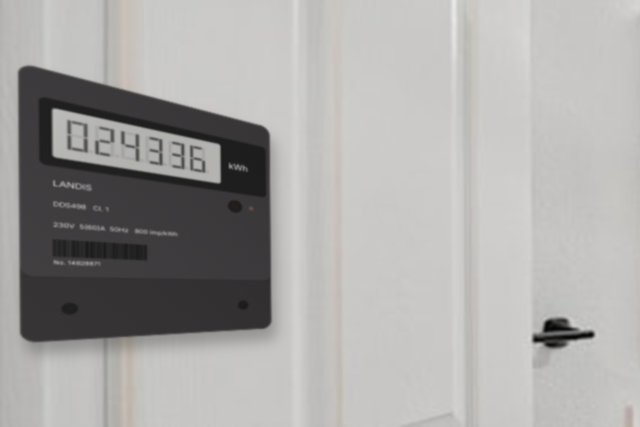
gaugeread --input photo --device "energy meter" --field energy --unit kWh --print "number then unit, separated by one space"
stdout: 24336 kWh
